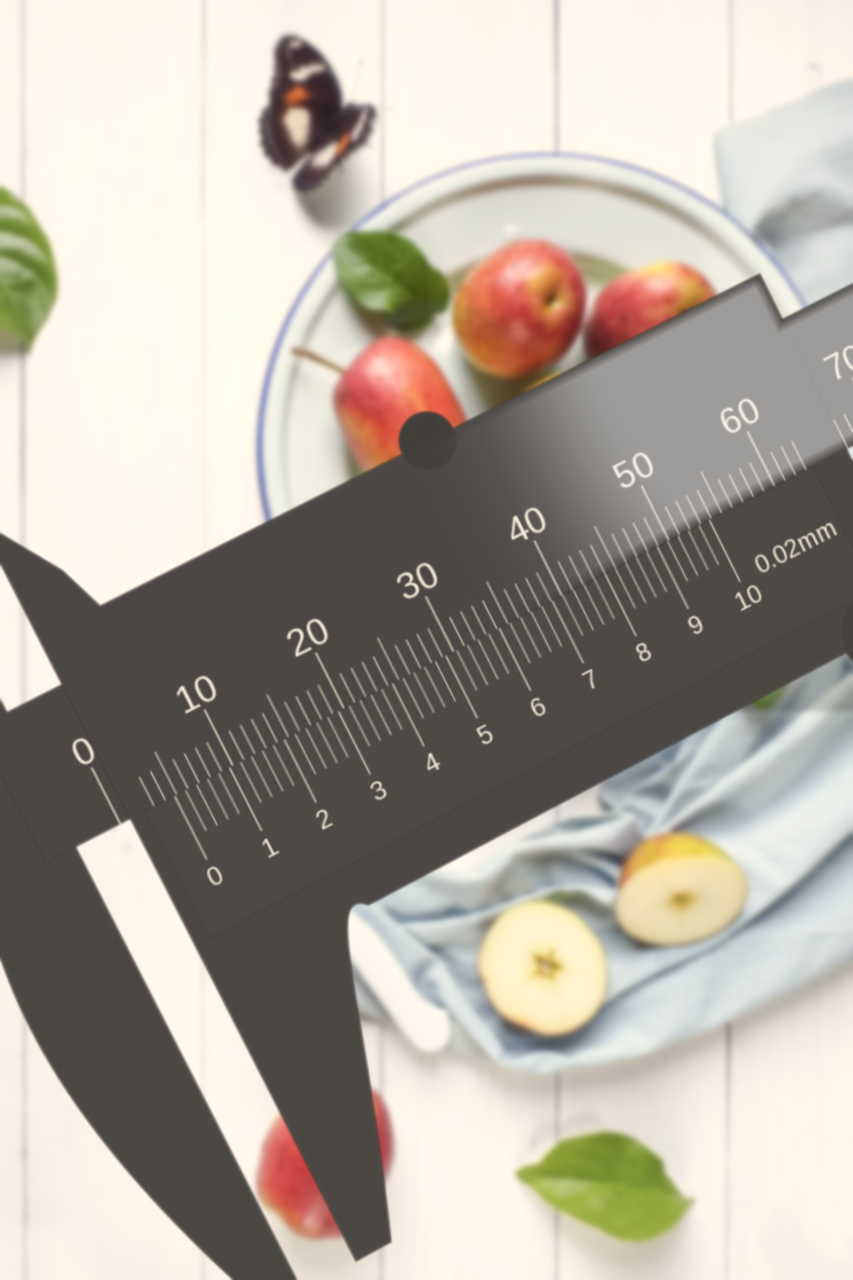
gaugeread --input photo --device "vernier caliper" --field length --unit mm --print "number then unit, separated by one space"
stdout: 4.8 mm
